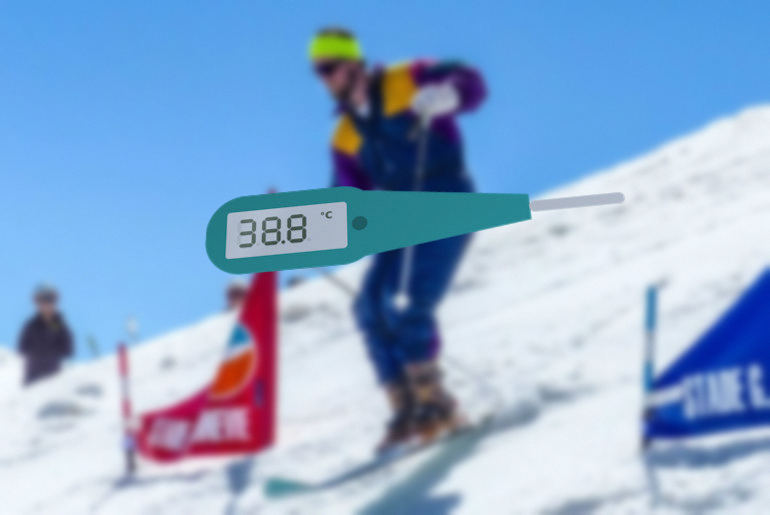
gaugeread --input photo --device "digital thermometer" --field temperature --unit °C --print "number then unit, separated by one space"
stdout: 38.8 °C
